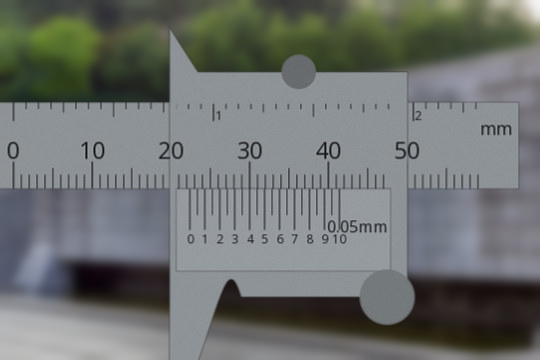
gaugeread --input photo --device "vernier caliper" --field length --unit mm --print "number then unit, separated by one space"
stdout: 22.4 mm
